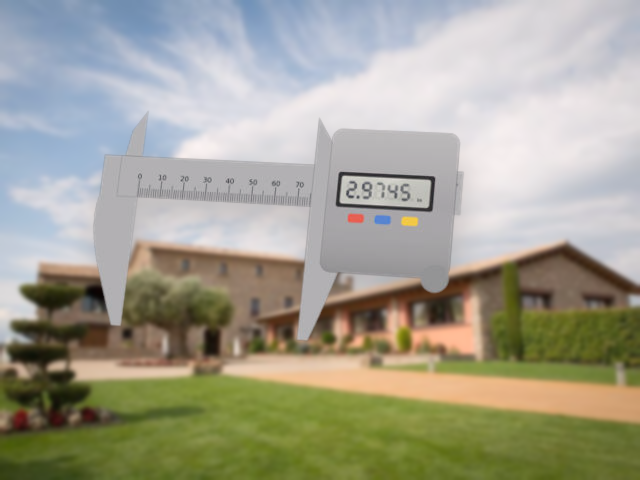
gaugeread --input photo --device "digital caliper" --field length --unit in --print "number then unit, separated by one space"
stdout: 2.9745 in
